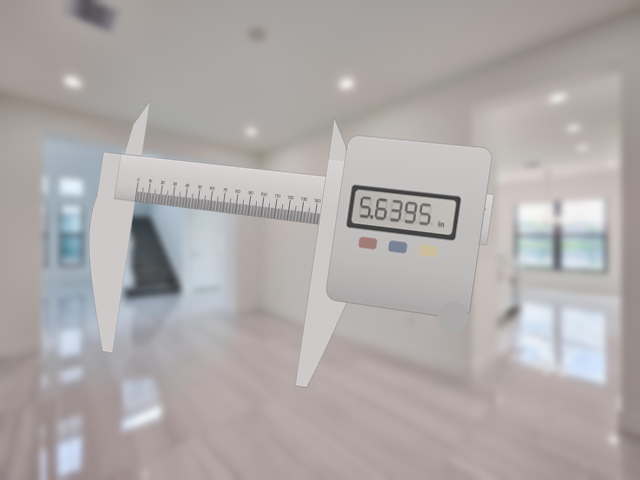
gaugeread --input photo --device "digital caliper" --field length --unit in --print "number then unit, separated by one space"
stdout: 5.6395 in
